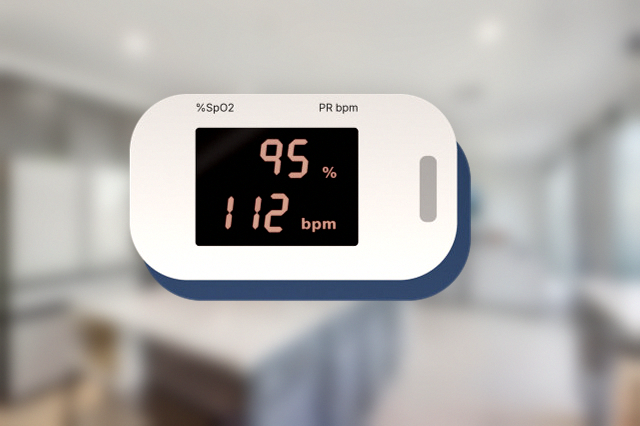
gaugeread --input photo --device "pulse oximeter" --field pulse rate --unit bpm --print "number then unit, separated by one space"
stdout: 112 bpm
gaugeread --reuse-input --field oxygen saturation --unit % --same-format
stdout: 95 %
